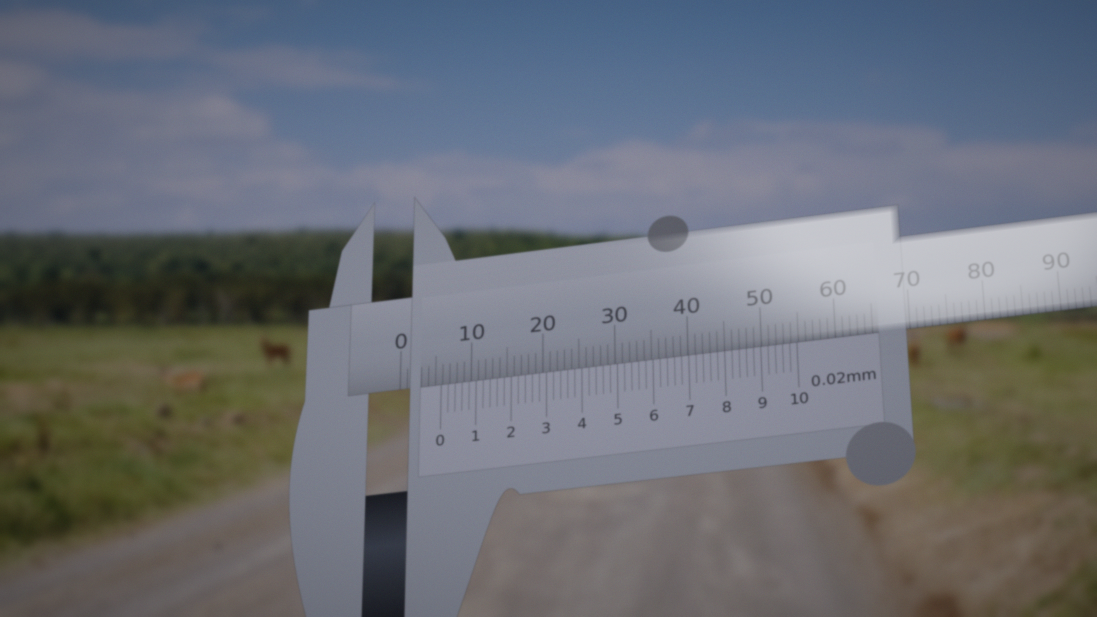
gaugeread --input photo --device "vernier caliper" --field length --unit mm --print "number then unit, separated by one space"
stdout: 5.8 mm
